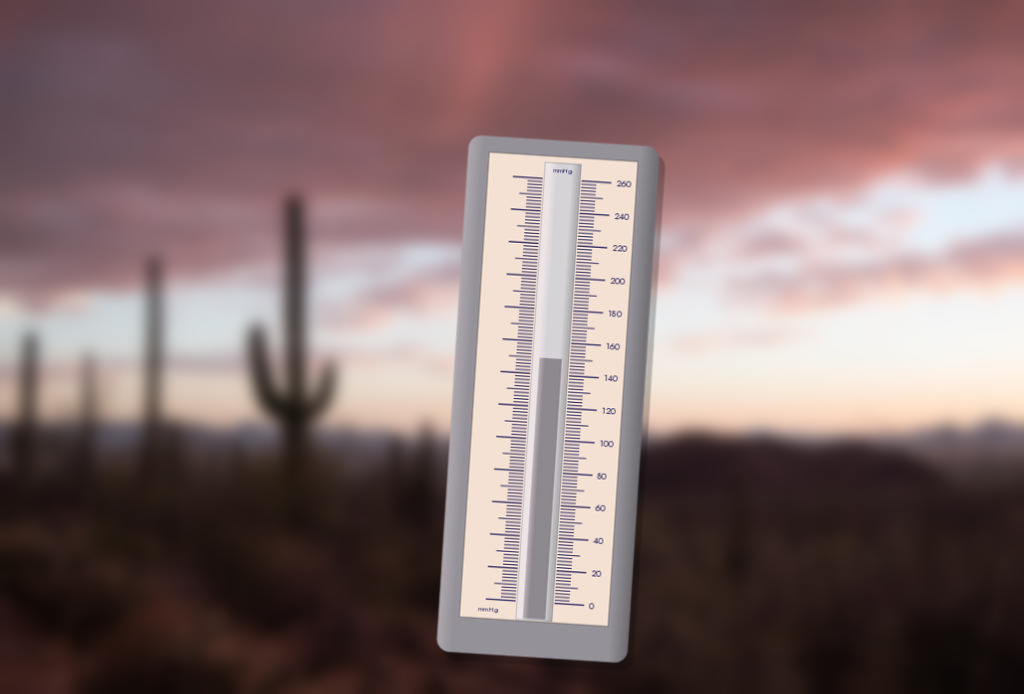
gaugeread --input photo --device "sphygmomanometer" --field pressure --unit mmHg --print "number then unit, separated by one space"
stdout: 150 mmHg
